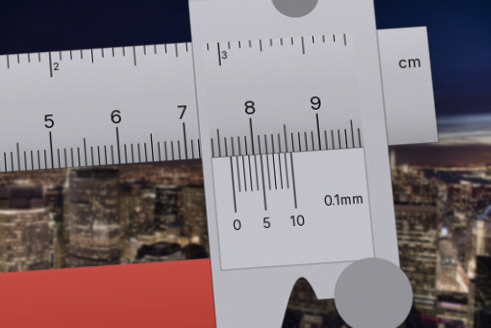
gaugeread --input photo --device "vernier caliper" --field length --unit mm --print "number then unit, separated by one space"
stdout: 76.6 mm
